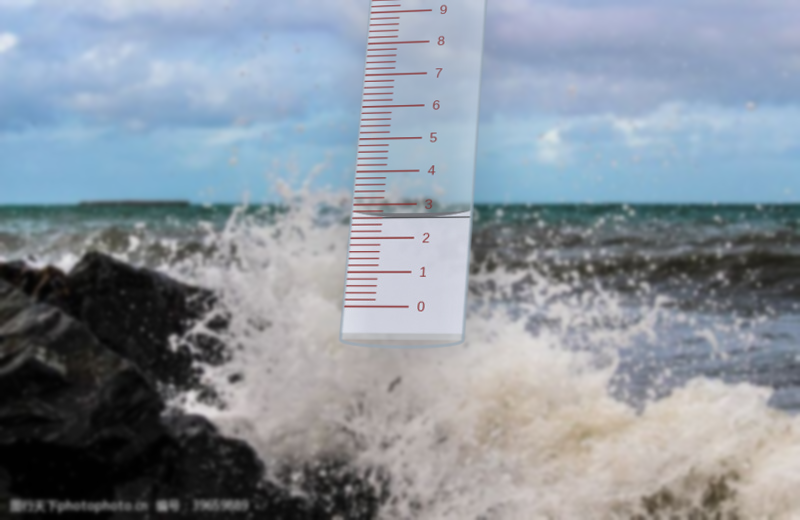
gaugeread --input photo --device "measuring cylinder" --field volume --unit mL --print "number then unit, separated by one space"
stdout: 2.6 mL
